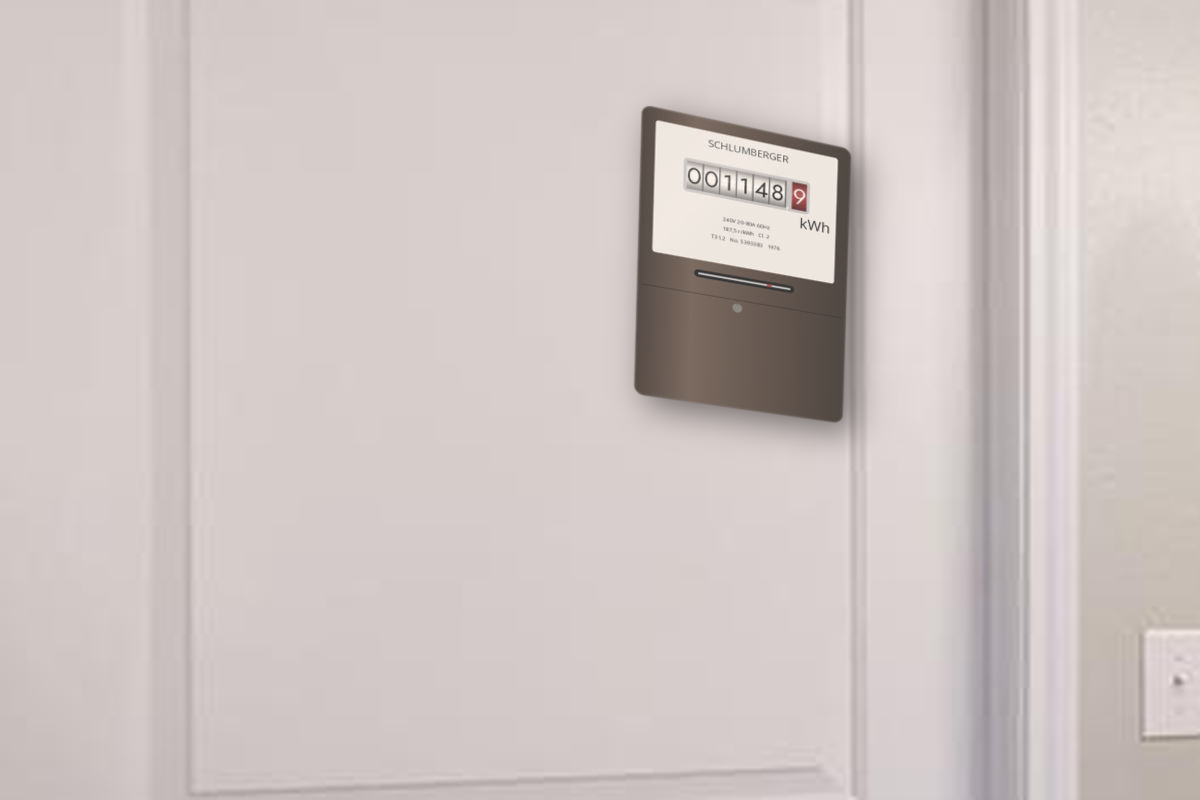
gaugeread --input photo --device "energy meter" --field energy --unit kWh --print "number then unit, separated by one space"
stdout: 1148.9 kWh
